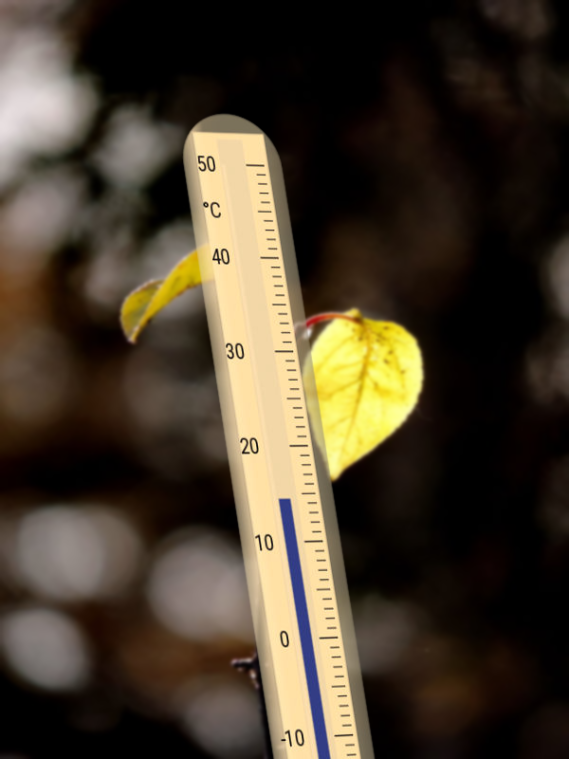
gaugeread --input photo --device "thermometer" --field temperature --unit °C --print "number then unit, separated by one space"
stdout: 14.5 °C
